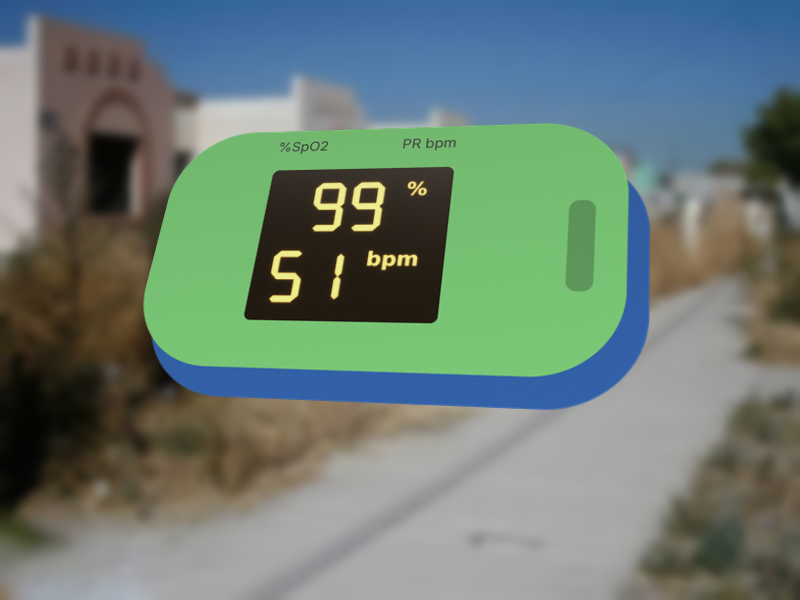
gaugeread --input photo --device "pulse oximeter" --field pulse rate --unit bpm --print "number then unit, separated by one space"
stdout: 51 bpm
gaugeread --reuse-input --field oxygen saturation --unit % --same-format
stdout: 99 %
